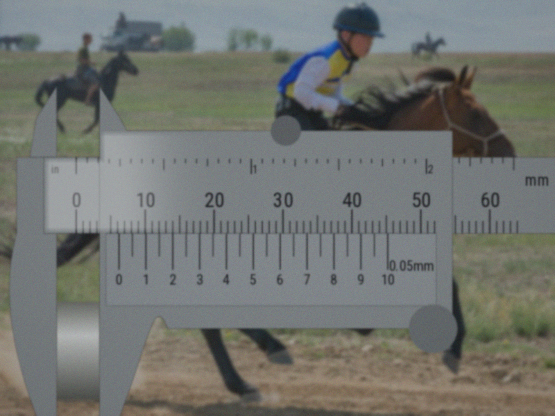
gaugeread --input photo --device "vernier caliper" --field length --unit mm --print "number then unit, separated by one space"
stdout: 6.2 mm
